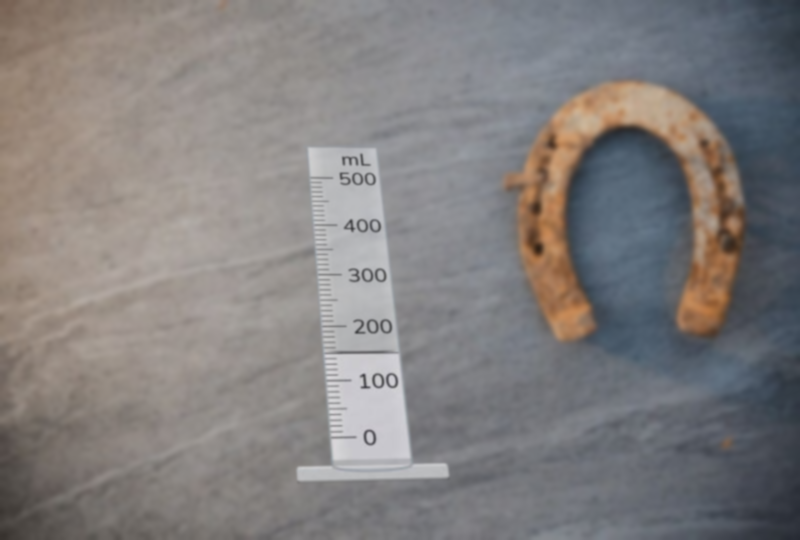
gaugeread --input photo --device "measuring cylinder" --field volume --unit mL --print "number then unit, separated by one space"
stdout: 150 mL
